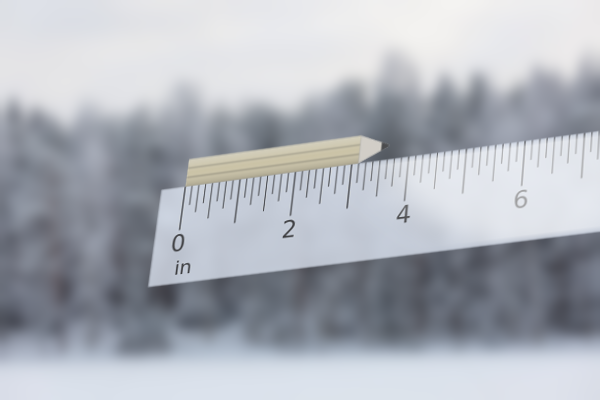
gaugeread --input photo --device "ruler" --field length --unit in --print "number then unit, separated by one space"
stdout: 3.625 in
